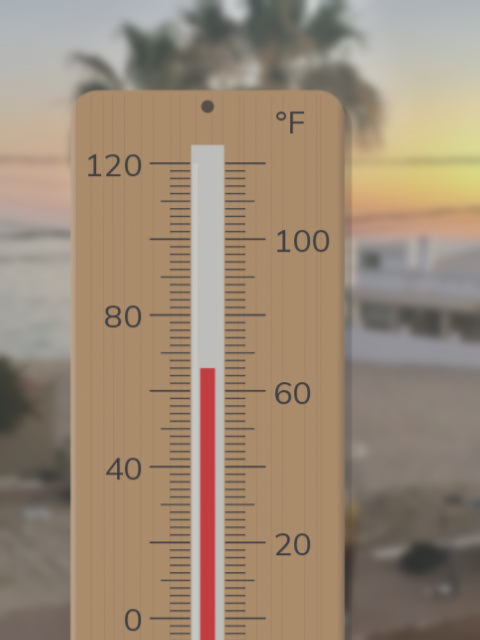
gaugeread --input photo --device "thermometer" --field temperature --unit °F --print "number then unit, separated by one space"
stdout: 66 °F
